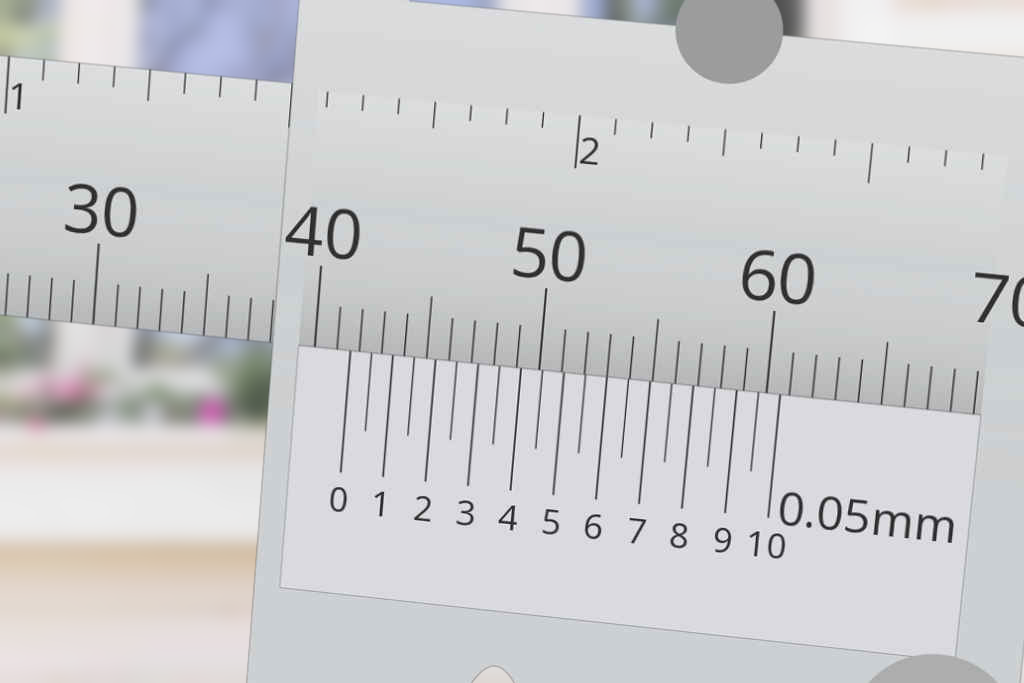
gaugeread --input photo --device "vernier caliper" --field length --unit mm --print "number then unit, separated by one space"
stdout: 41.6 mm
